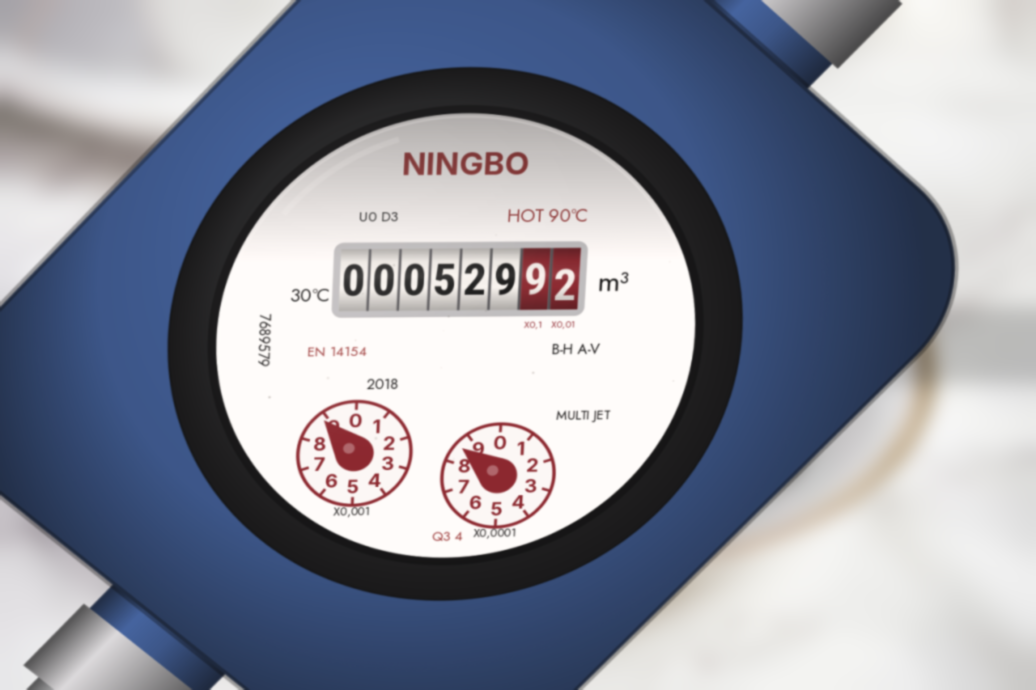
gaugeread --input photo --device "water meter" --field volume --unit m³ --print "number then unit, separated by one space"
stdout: 529.9188 m³
